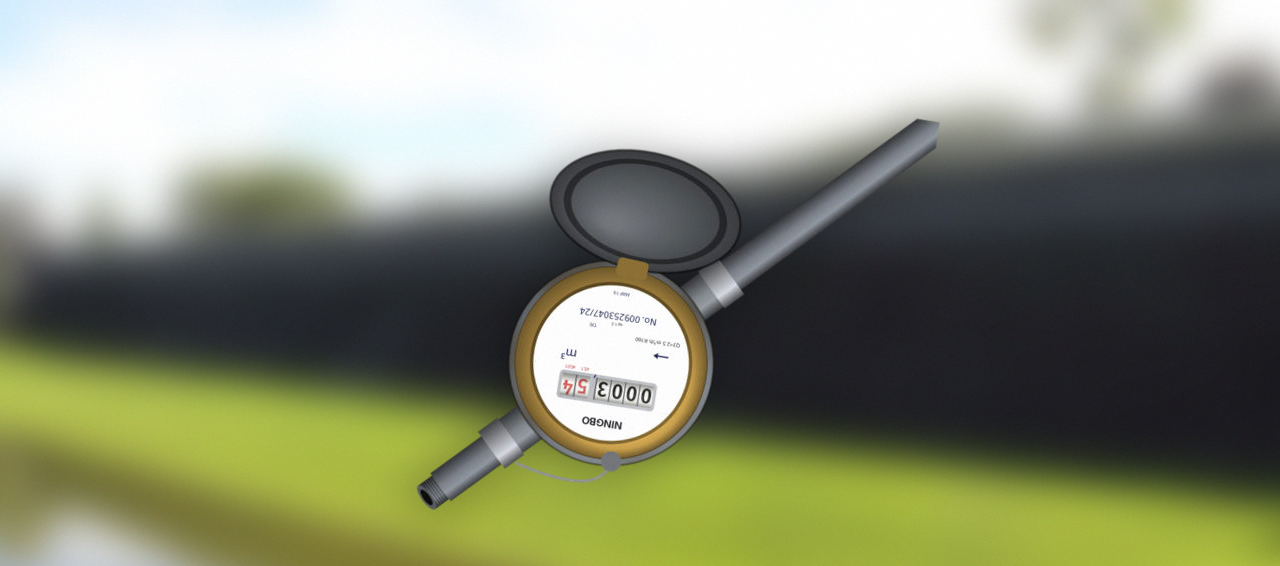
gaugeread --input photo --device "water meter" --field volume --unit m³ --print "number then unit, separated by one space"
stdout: 3.54 m³
